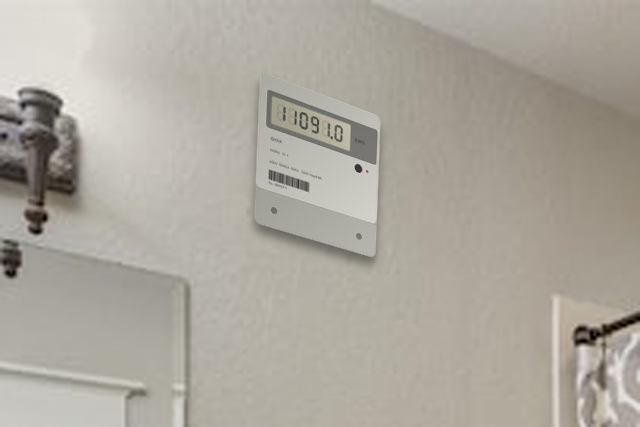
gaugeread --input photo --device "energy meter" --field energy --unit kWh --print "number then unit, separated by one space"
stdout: 11091.0 kWh
